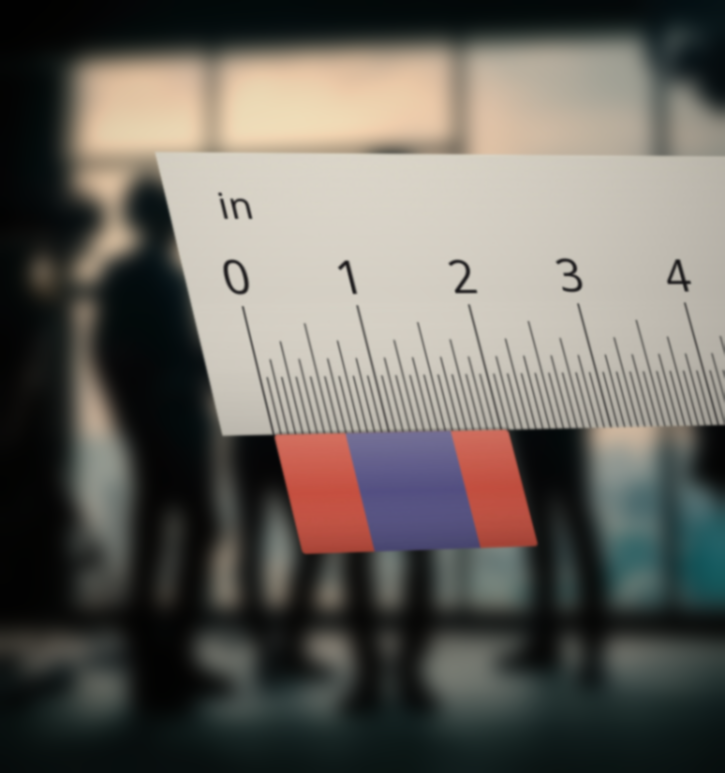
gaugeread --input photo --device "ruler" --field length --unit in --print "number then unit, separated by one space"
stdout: 2.0625 in
